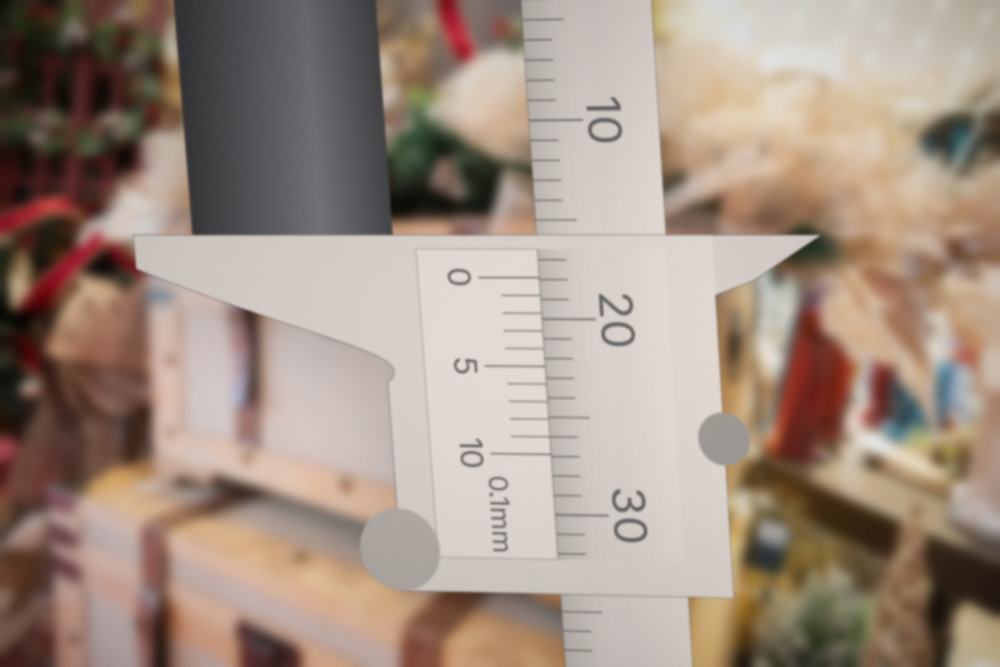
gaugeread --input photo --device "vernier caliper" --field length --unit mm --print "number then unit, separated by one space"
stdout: 17.9 mm
